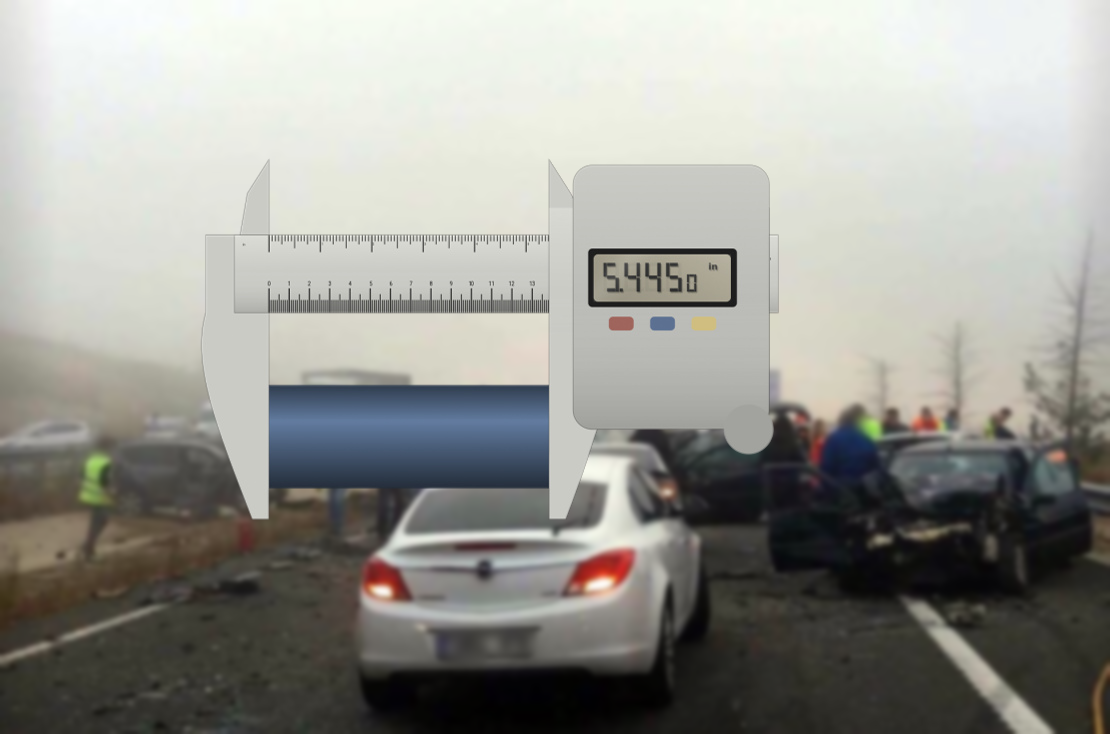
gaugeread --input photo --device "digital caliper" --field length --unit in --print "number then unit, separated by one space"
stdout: 5.4450 in
